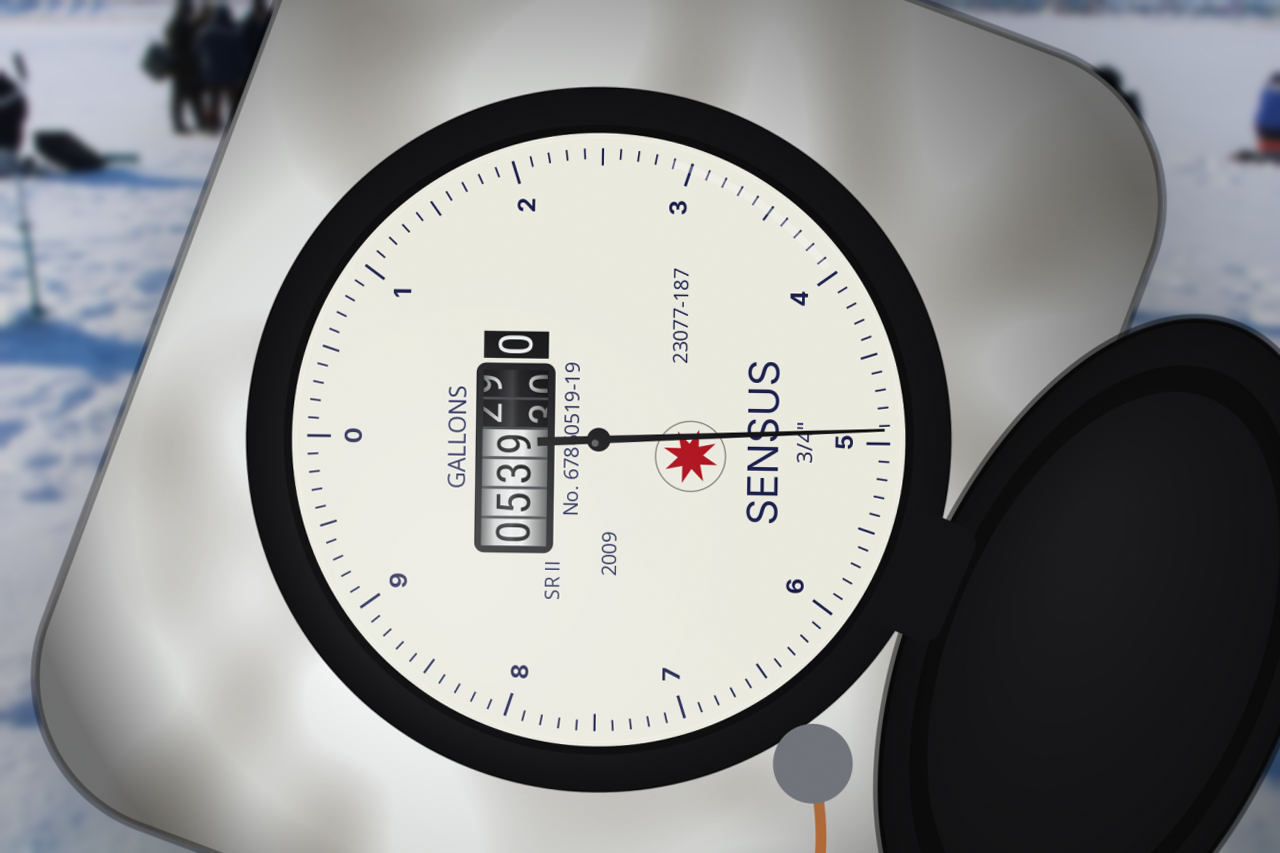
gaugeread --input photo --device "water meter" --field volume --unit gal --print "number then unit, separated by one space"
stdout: 539294.9 gal
